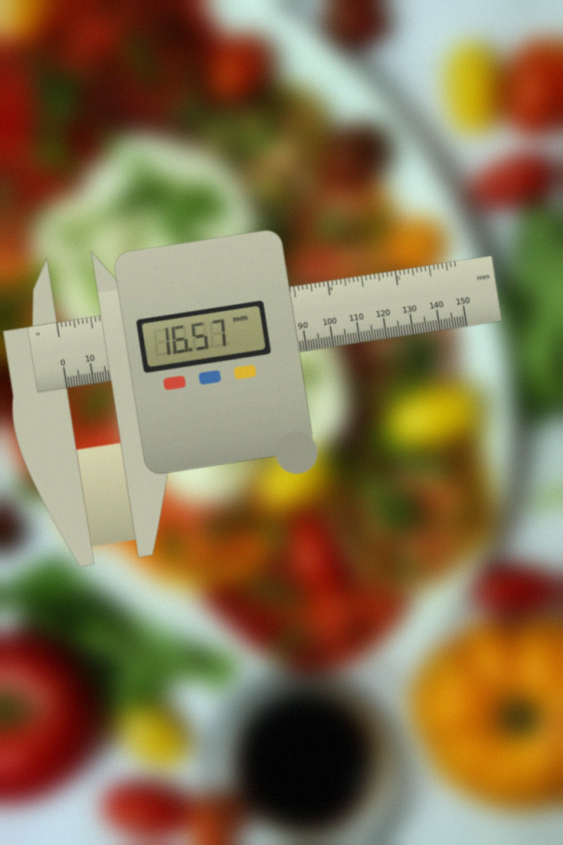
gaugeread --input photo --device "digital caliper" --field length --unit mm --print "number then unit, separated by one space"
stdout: 16.57 mm
